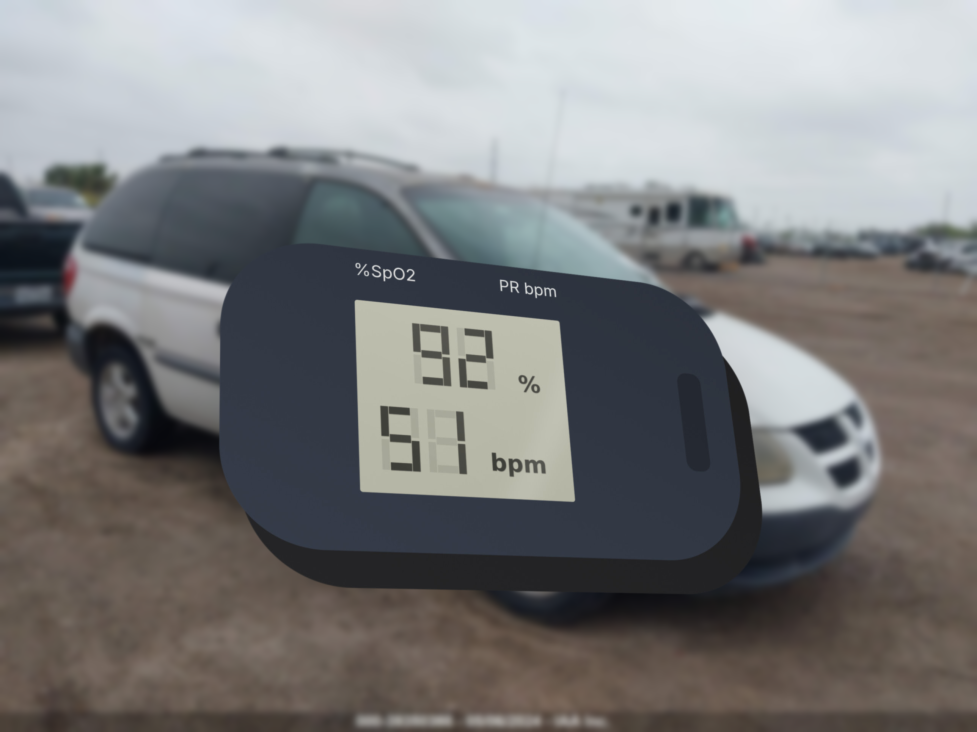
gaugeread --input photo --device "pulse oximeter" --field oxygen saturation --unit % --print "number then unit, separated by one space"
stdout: 92 %
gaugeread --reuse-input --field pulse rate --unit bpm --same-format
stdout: 51 bpm
